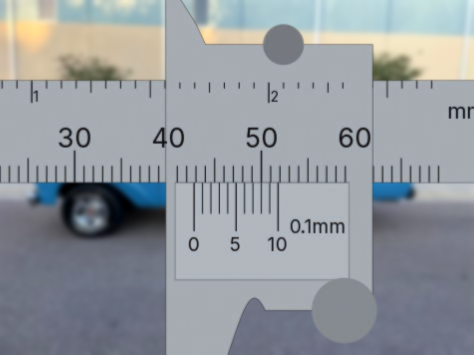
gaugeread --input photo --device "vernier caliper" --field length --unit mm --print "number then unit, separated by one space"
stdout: 42.8 mm
